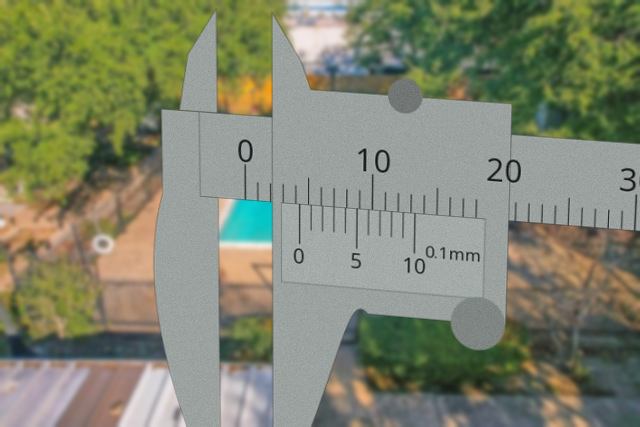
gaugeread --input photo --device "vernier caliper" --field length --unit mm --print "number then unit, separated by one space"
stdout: 4.3 mm
